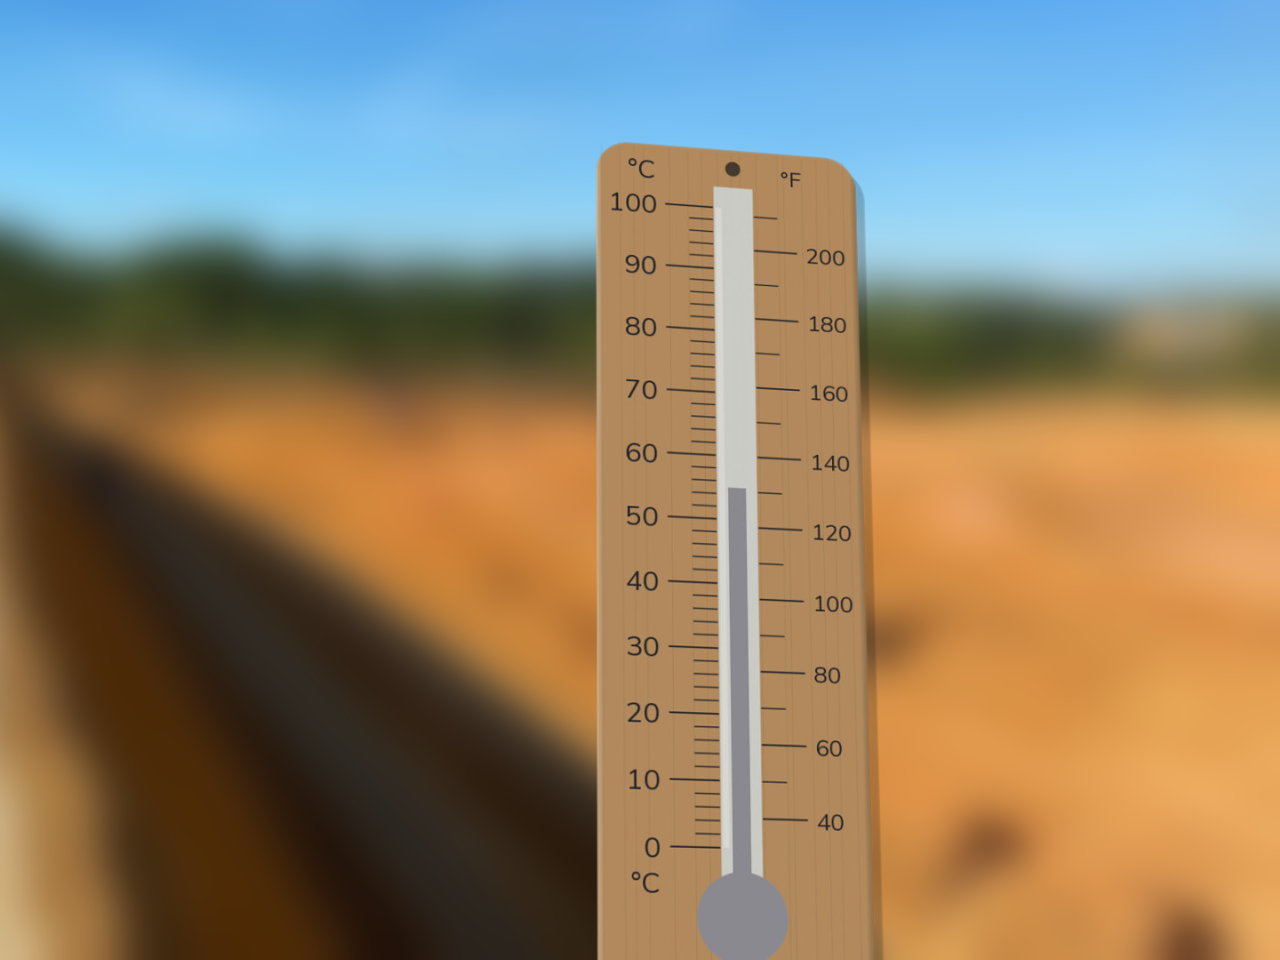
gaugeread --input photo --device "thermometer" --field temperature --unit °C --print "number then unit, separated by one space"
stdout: 55 °C
